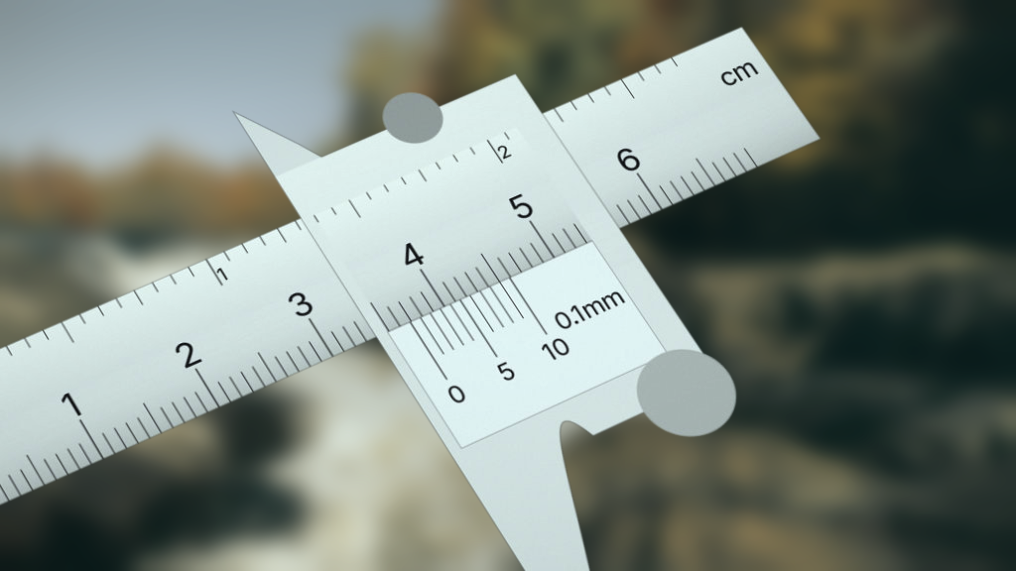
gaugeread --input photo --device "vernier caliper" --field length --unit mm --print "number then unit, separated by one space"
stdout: 36.9 mm
